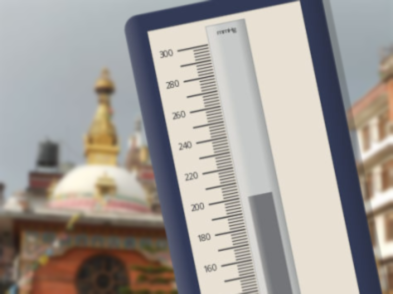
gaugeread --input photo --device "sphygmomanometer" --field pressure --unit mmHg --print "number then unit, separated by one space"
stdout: 200 mmHg
